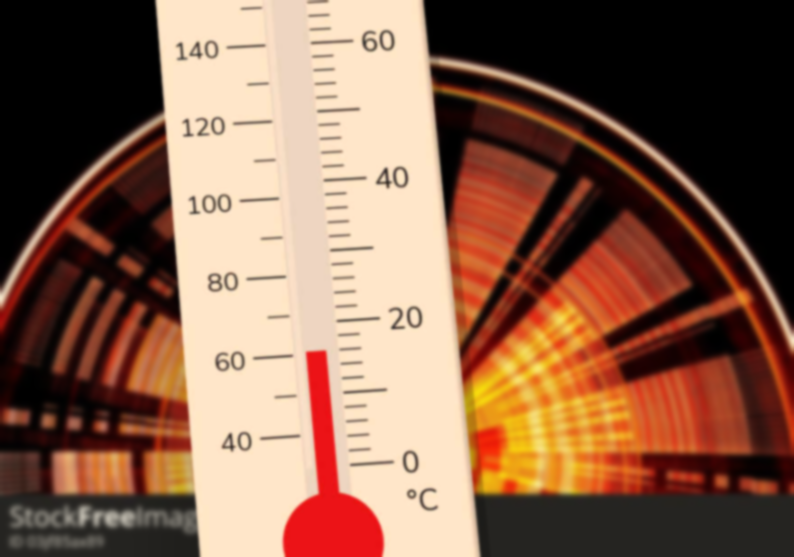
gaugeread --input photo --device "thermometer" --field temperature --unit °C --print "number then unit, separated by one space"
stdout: 16 °C
